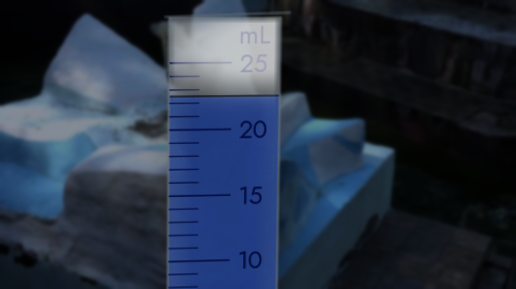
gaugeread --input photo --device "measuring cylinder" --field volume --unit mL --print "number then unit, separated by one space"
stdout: 22.5 mL
